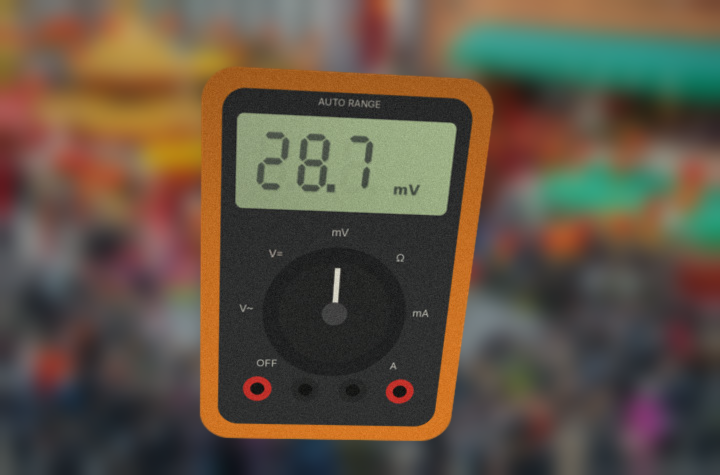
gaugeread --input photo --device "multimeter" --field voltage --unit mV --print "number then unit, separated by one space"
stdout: 28.7 mV
